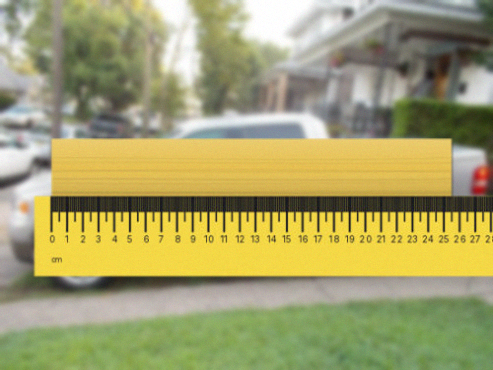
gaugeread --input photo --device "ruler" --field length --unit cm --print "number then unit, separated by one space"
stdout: 25.5 cm
